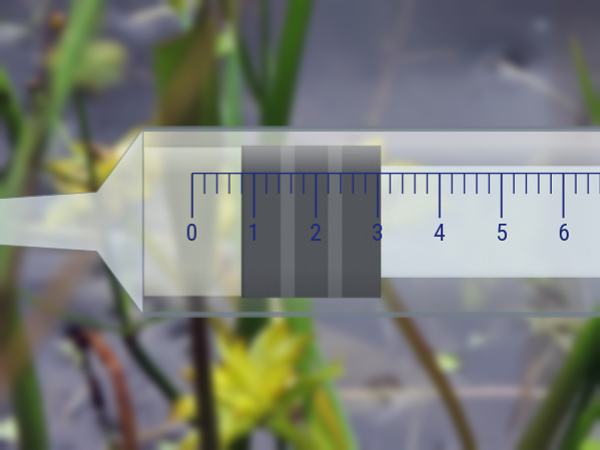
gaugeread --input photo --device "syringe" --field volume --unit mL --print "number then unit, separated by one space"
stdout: 0.8 mL
